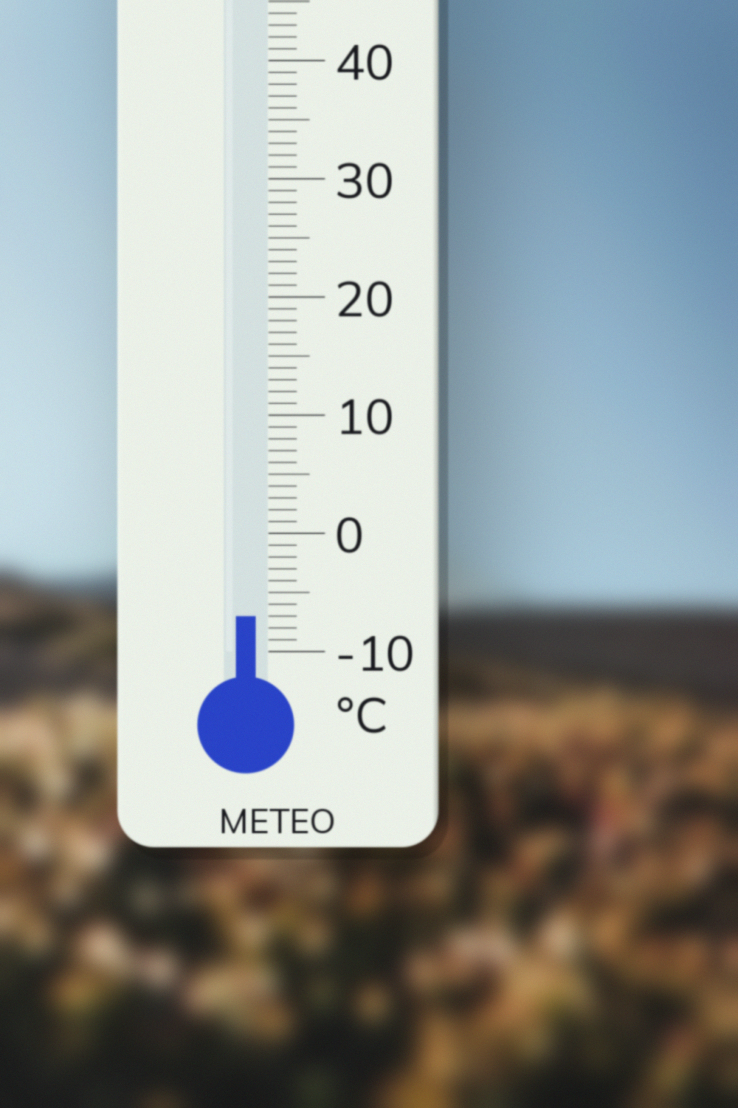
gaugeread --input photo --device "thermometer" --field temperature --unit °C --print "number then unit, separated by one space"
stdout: -7 °C
